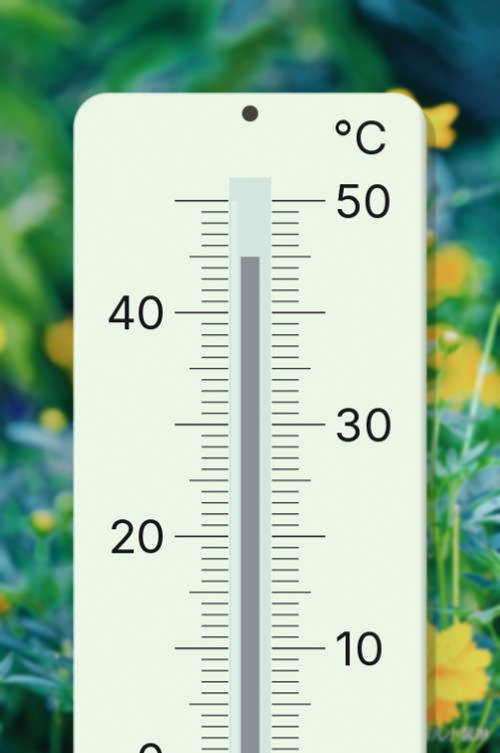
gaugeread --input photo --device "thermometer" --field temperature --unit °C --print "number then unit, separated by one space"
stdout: 45 °C
